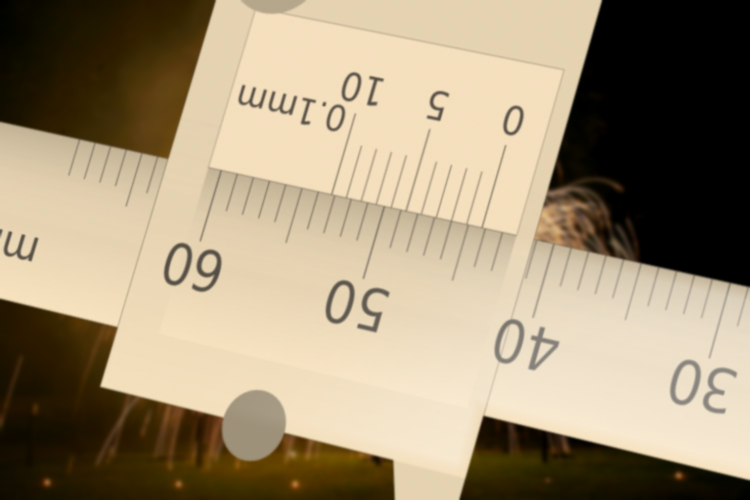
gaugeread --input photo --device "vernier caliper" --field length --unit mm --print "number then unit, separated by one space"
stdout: 44.2 mm
